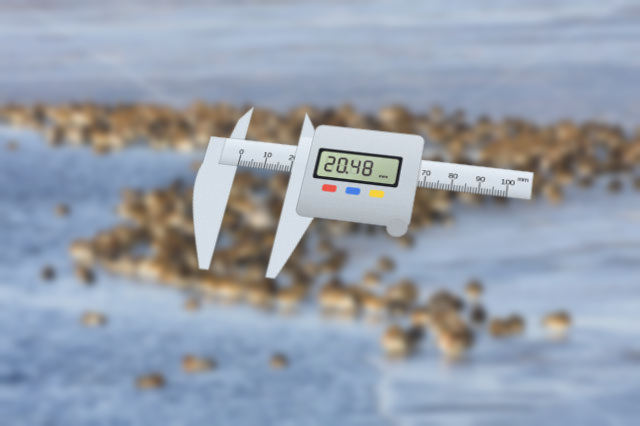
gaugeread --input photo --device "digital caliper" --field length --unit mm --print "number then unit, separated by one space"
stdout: 20.48 mm
